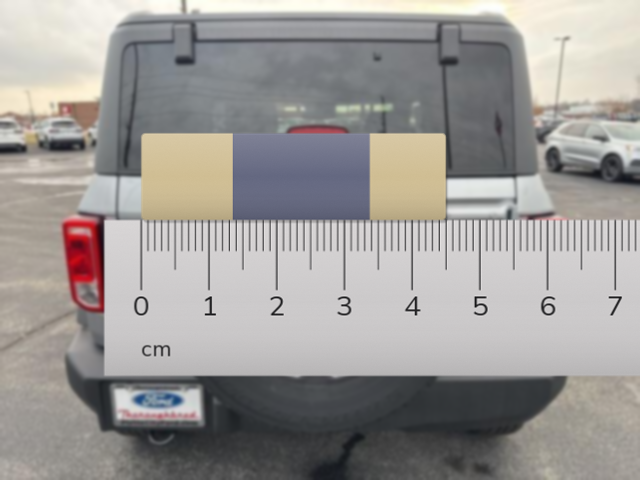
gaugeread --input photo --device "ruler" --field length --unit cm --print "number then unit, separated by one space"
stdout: 4.5 cm
